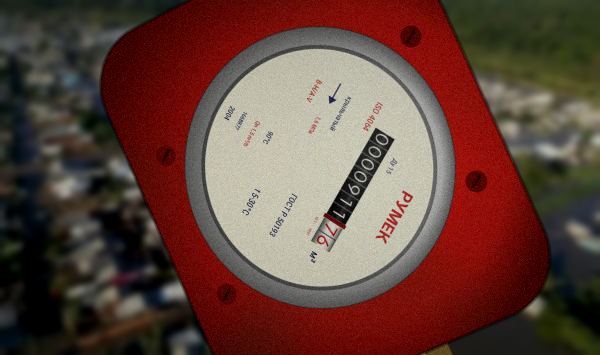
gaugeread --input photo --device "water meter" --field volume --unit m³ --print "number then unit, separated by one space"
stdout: 911.76 m³
